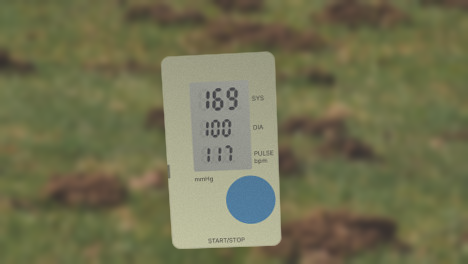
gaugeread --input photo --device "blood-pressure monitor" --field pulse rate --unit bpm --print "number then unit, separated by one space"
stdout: 117 bpm
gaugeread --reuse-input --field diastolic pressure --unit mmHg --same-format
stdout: 100 mmHg
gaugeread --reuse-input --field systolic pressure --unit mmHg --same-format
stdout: 169 mmHg
